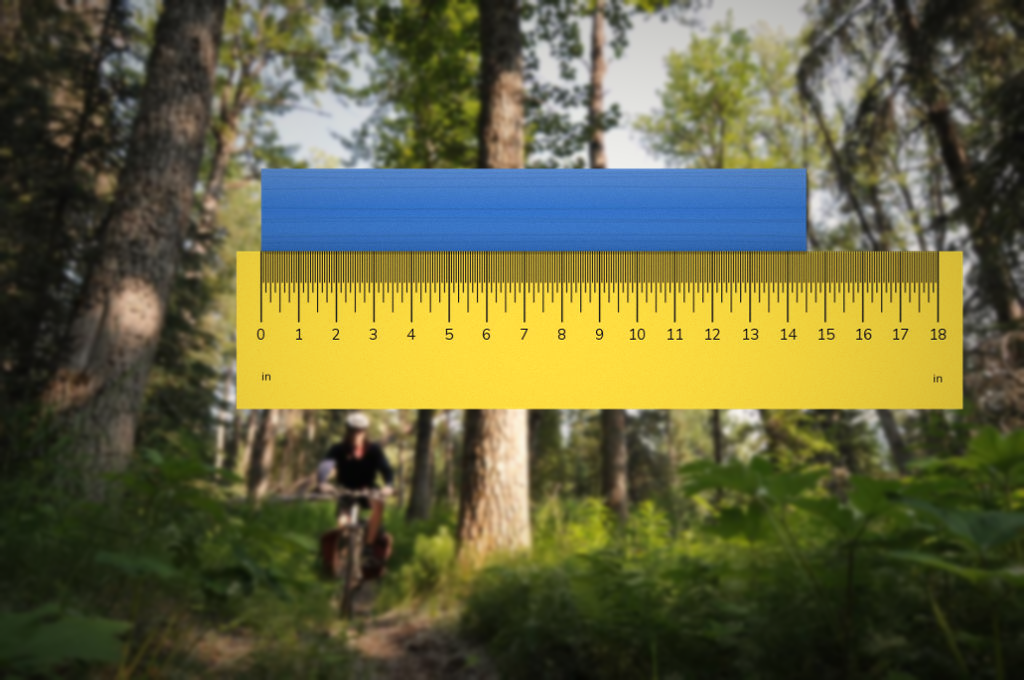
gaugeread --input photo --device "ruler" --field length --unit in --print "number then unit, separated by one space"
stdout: 14.5 in
